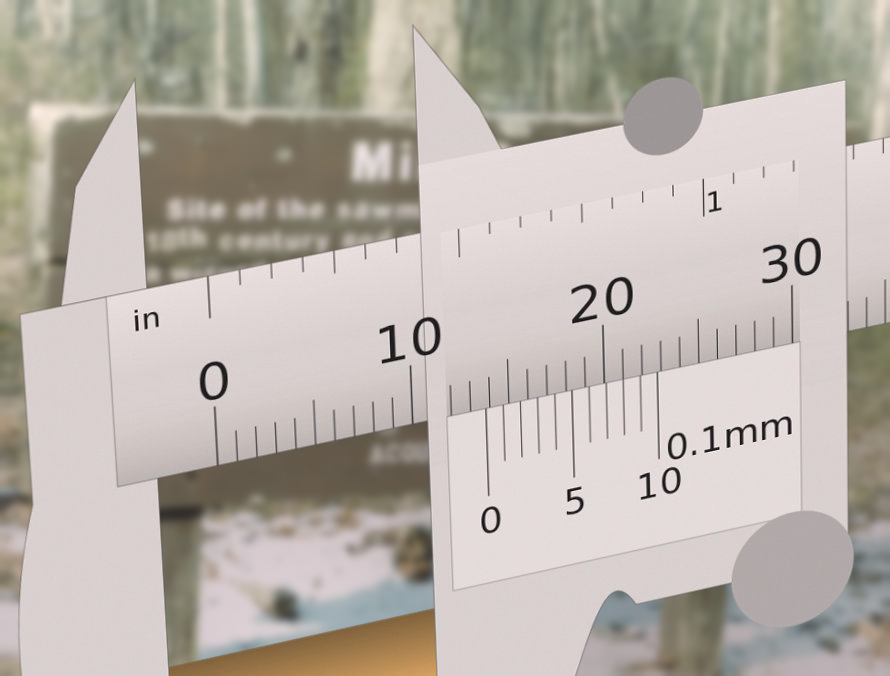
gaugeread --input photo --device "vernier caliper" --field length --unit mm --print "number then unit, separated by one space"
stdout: 13.8 mm
